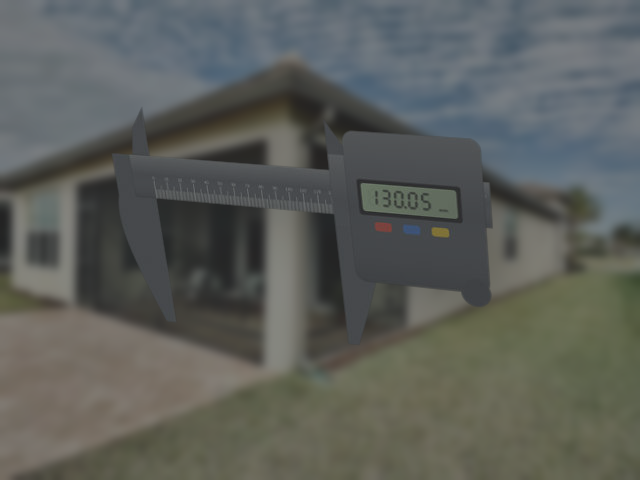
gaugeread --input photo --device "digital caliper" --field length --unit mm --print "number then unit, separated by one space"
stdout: 130.05 mm
